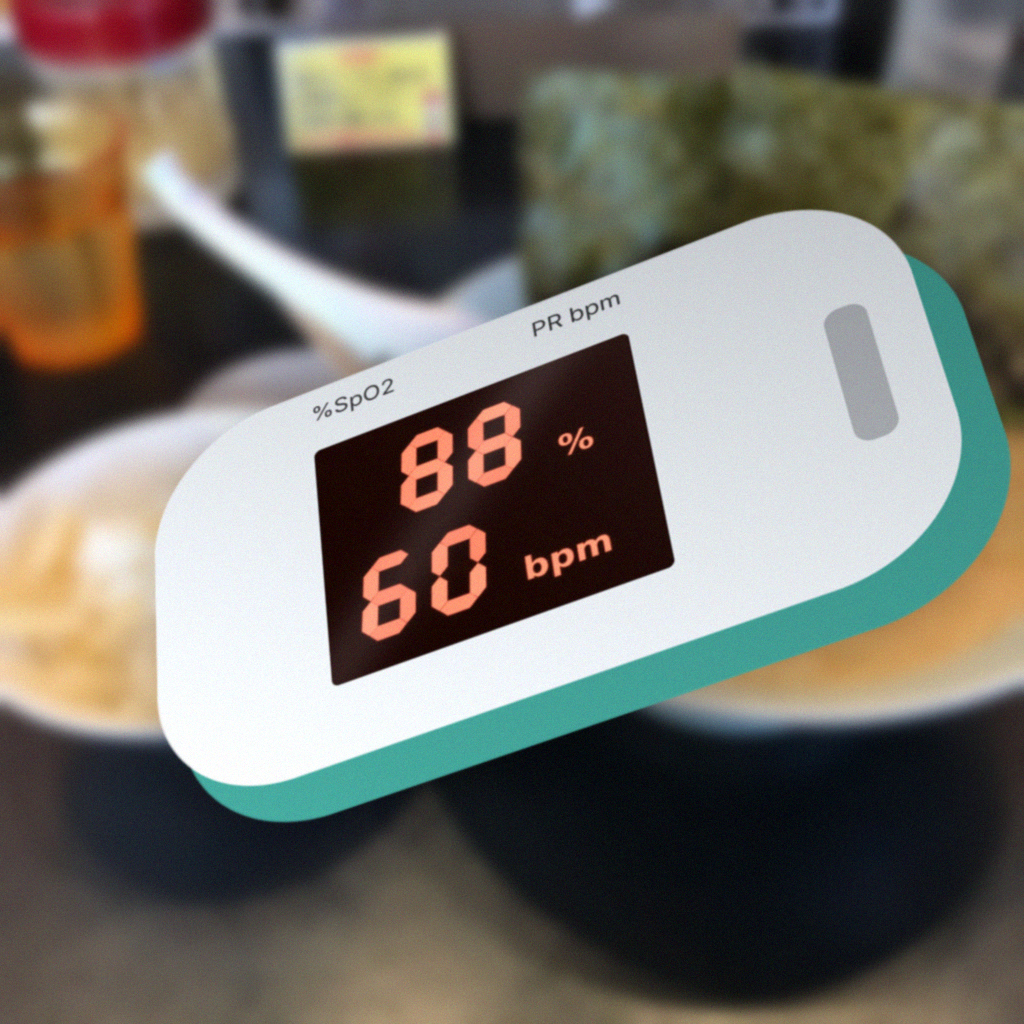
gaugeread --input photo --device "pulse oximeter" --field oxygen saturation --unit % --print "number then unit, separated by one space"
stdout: 88 %
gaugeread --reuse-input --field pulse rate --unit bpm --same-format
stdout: 60 bpm
